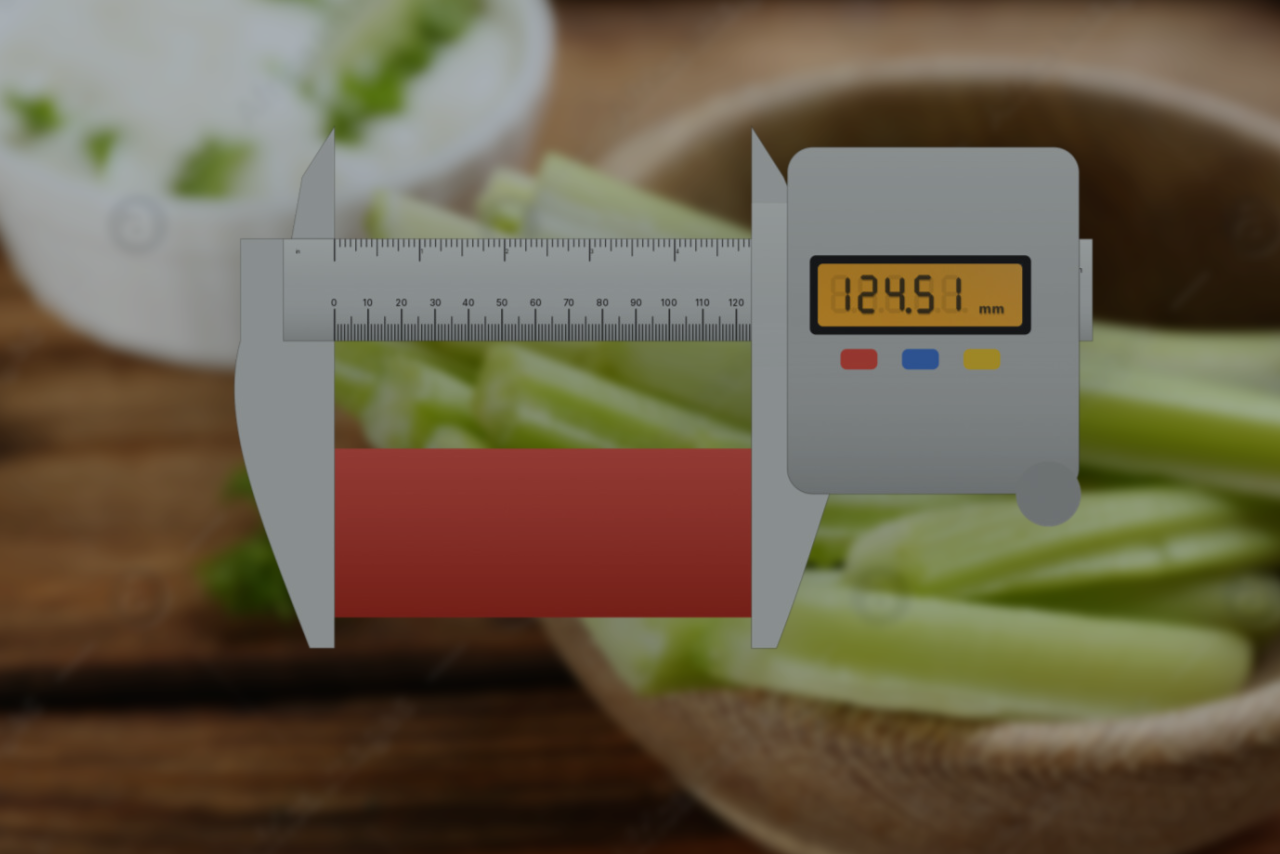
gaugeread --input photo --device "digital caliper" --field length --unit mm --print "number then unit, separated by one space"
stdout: 124.51 mm
